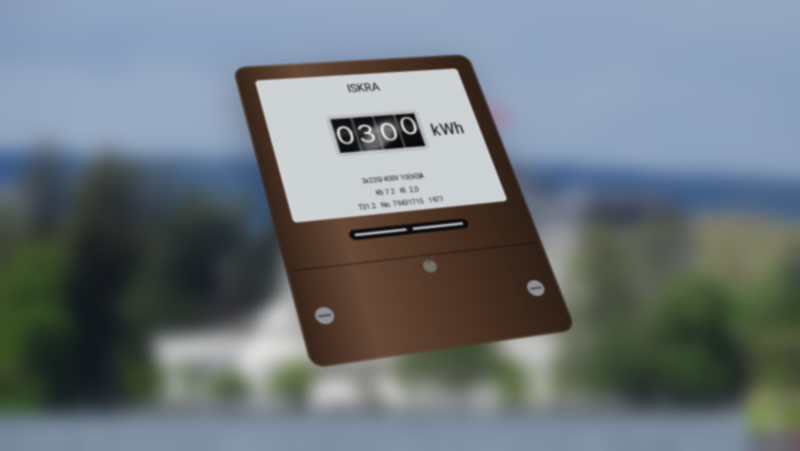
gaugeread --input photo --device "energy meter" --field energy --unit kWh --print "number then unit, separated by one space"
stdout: 300 kWh
